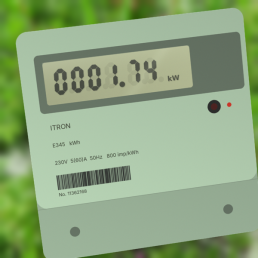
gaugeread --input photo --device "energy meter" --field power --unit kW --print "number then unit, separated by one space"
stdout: 1.74 kW
